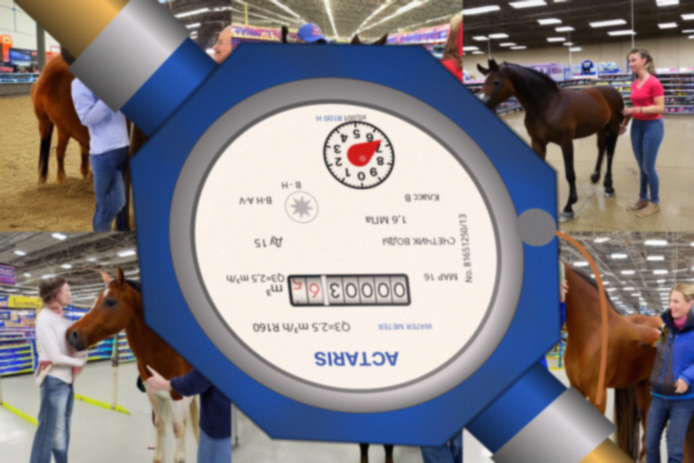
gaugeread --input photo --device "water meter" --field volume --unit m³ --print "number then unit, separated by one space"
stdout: 3.646 m³
